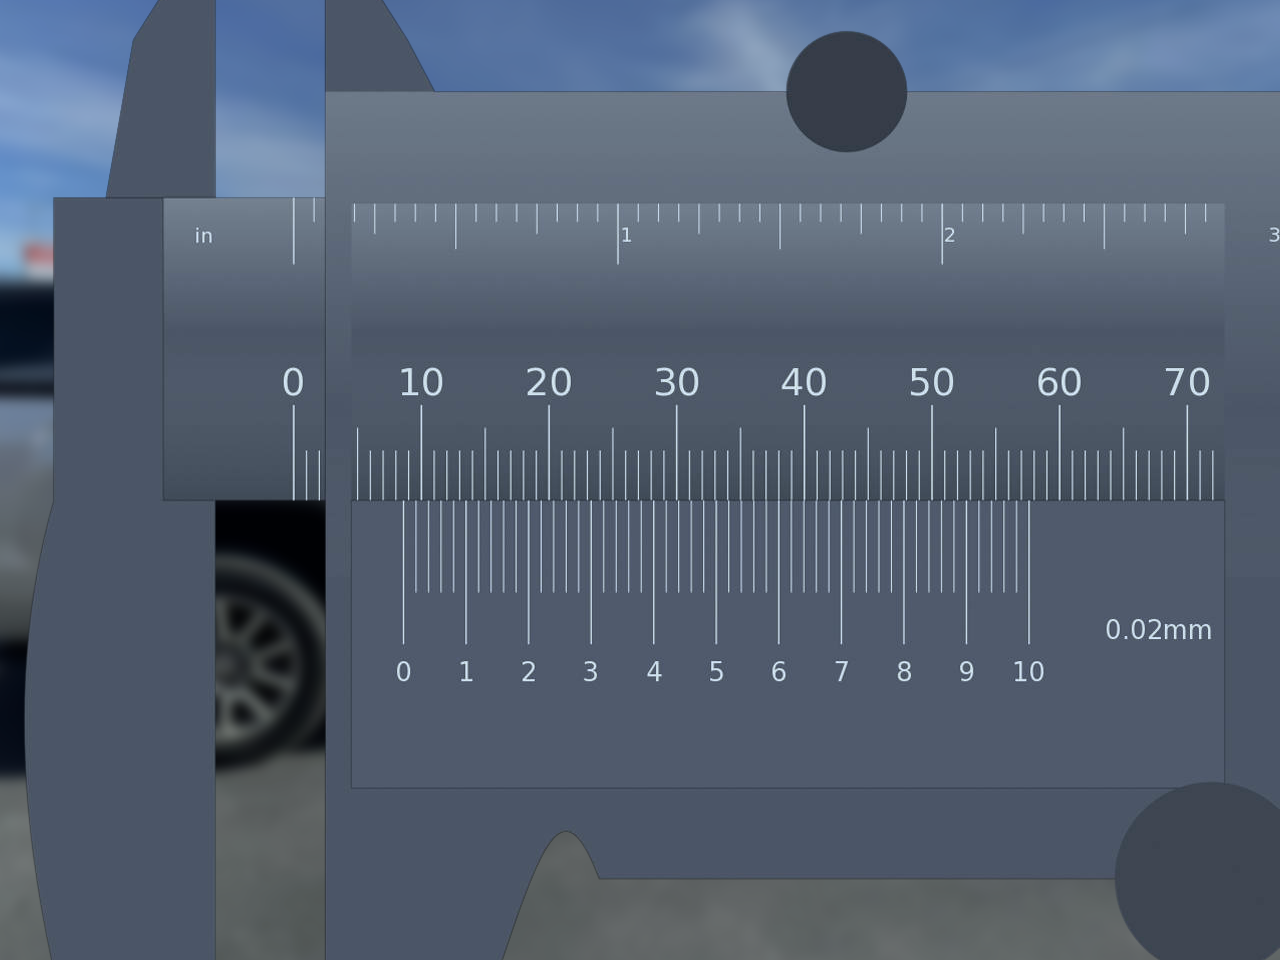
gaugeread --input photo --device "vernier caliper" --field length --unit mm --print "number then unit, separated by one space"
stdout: 8.6 mm
